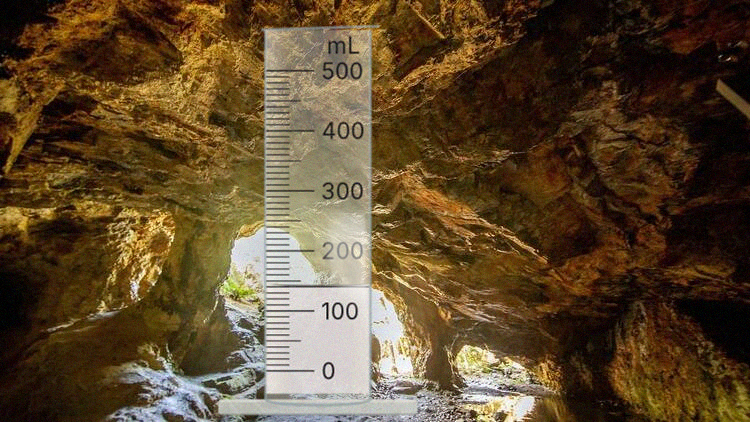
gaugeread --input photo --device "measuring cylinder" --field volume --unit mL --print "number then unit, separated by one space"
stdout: 140 mL
